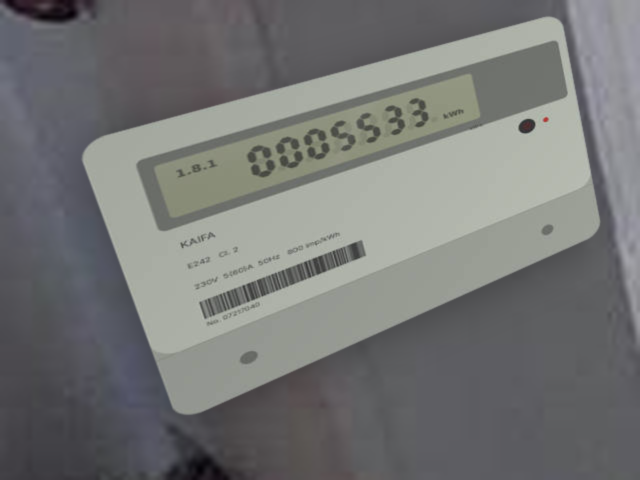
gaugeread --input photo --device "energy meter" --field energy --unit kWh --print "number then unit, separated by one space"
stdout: 5533 kWh
